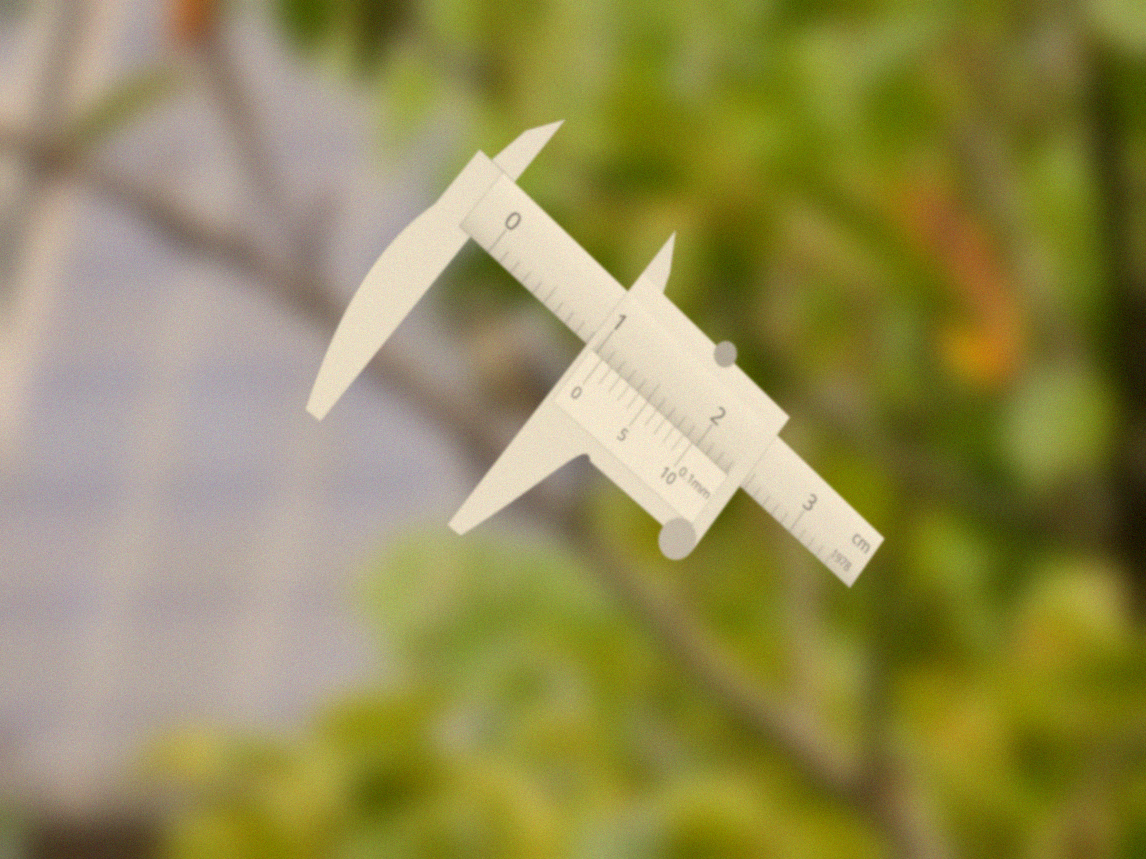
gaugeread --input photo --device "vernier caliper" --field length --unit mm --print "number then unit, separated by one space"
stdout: 10.6 mm
